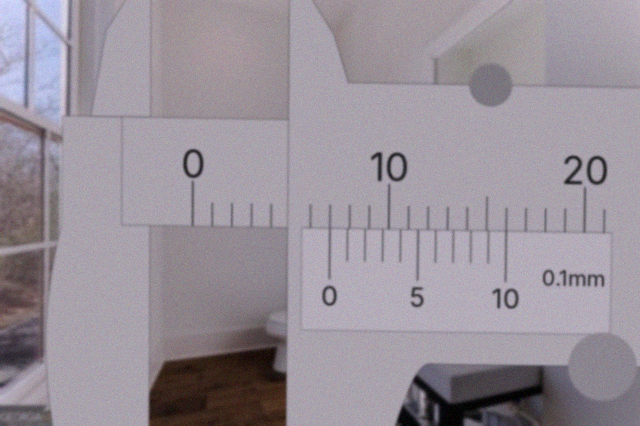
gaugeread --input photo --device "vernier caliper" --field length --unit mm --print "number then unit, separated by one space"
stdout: 7.0 mm
